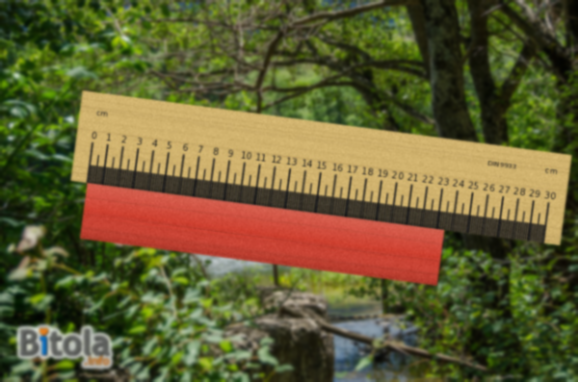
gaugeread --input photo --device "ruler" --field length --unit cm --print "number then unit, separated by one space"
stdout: 23.5 cm
